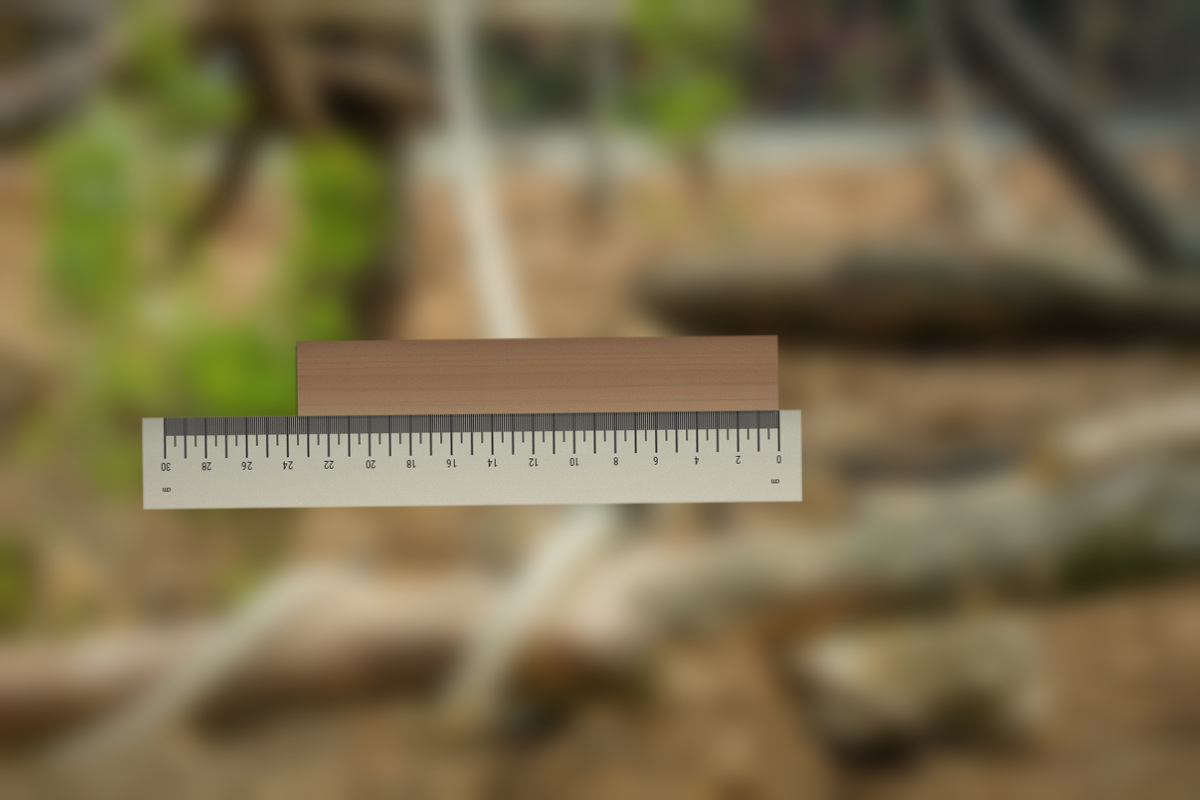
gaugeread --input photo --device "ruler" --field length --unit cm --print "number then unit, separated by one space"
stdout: 23.5 cm
